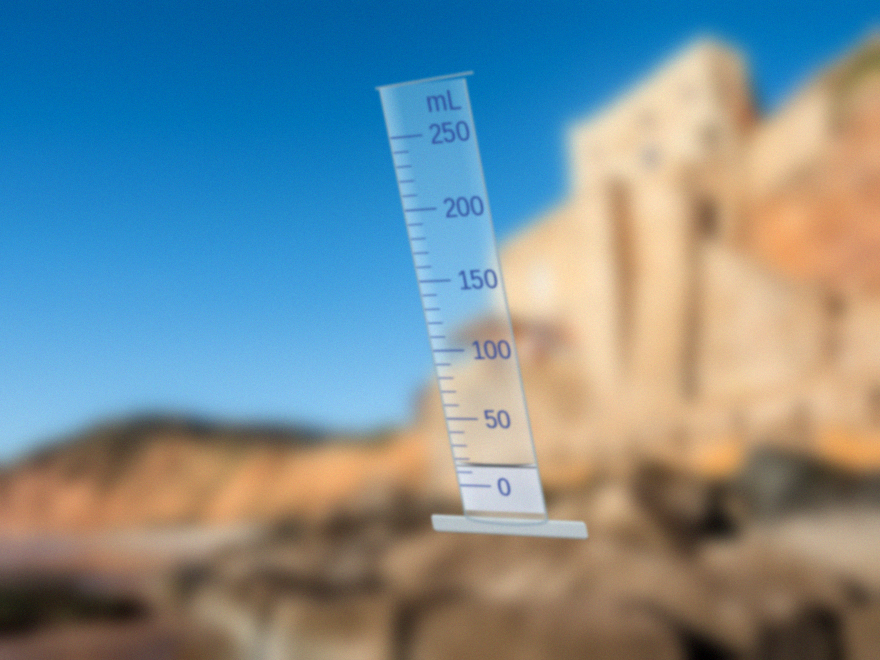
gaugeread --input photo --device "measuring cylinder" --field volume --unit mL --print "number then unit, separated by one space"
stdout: 15 mL
